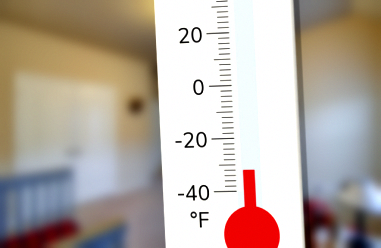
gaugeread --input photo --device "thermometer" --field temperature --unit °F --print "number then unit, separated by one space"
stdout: -32 °F
